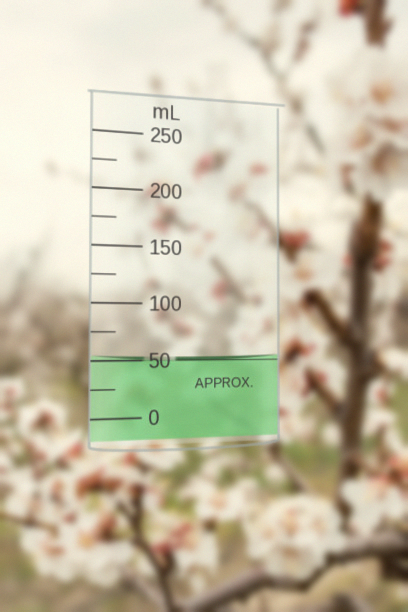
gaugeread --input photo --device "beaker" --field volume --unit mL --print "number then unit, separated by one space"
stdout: 50 mL
